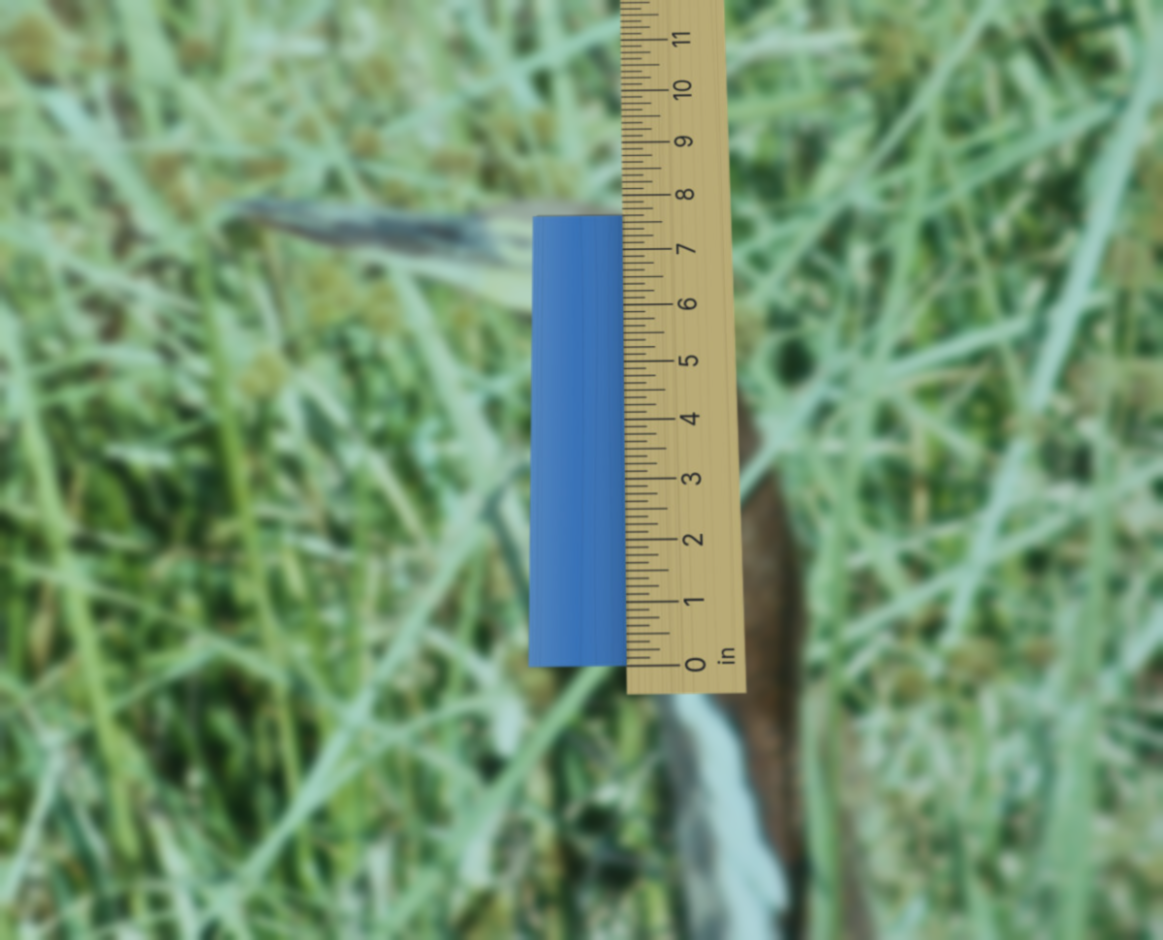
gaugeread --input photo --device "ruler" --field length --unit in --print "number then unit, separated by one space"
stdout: 7.625 in
